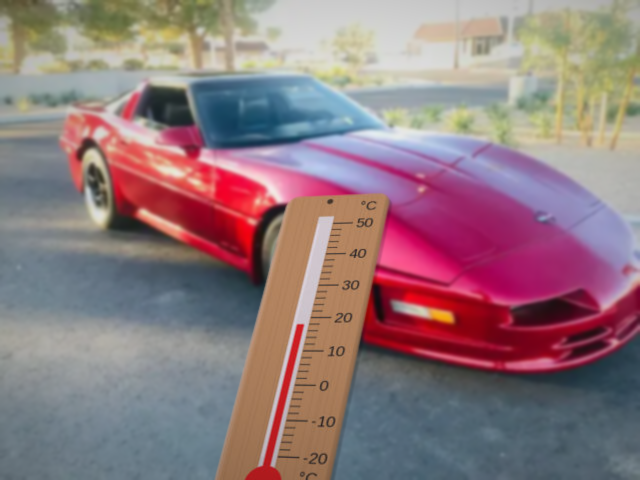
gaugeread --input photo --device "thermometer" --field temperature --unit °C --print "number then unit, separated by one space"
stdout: 18 °C
